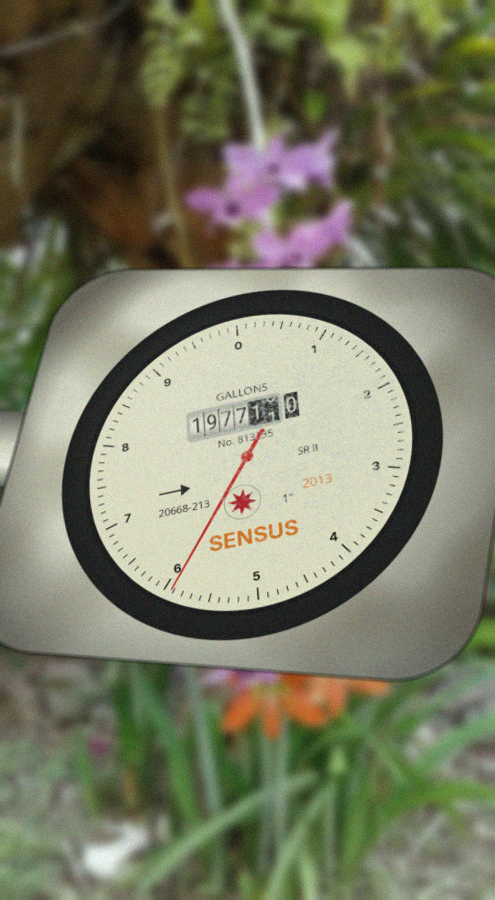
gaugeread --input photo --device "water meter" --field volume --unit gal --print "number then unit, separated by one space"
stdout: 1977105.9 gal
